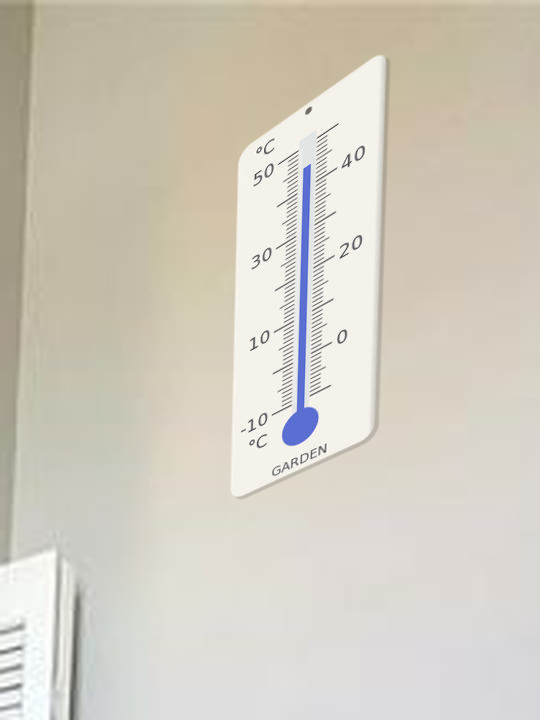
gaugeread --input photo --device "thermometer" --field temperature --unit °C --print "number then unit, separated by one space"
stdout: 45 °C
